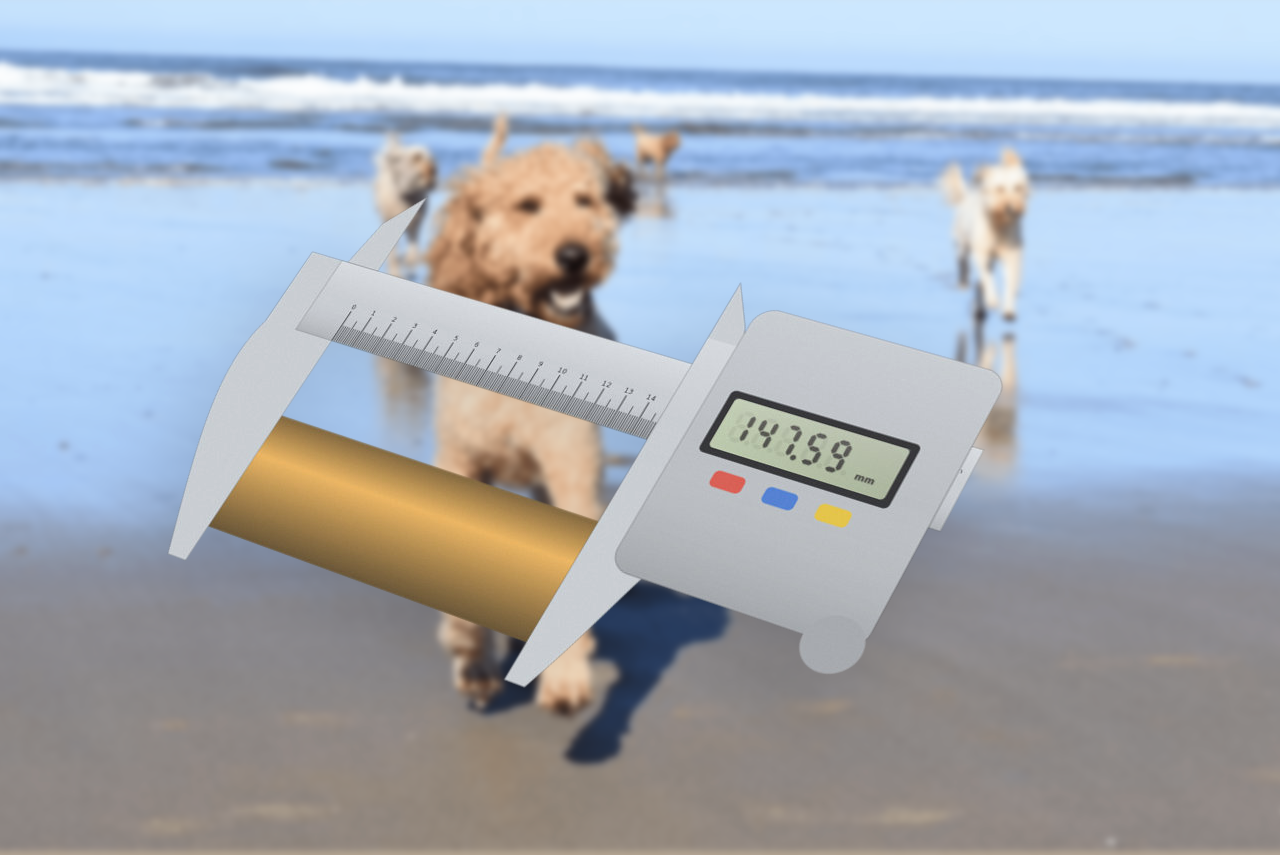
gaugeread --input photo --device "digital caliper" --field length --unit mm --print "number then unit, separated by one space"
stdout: 147.59 mm
